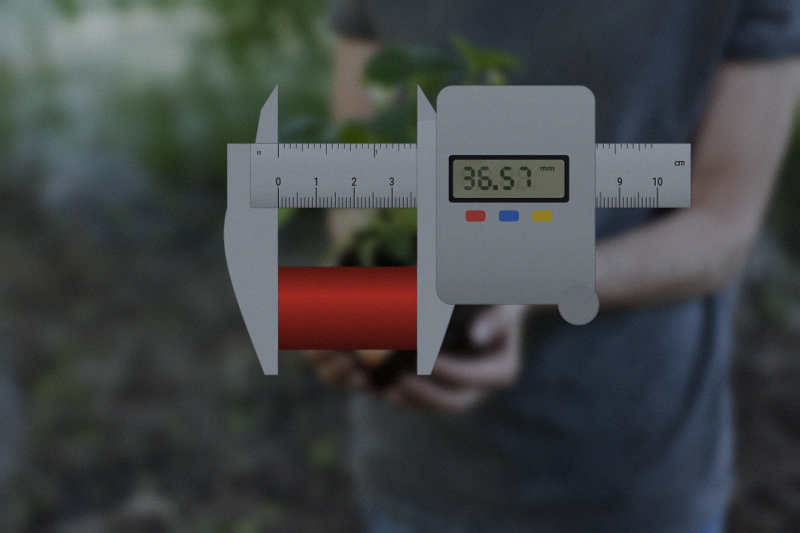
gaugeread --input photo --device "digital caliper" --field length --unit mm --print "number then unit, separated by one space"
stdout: 36.57 mm
